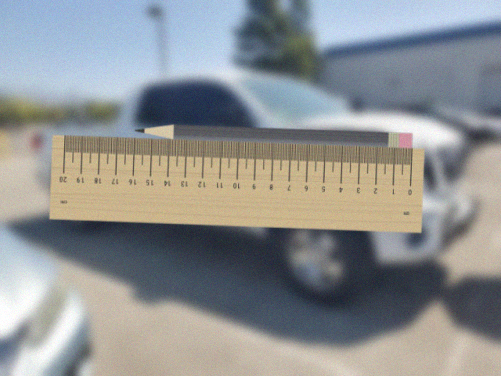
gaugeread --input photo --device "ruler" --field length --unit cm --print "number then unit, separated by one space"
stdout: 16 cm
